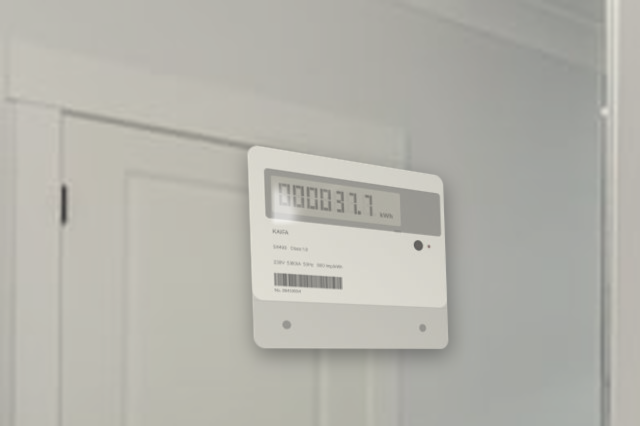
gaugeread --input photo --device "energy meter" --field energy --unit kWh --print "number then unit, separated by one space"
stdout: 37.7 kWh
